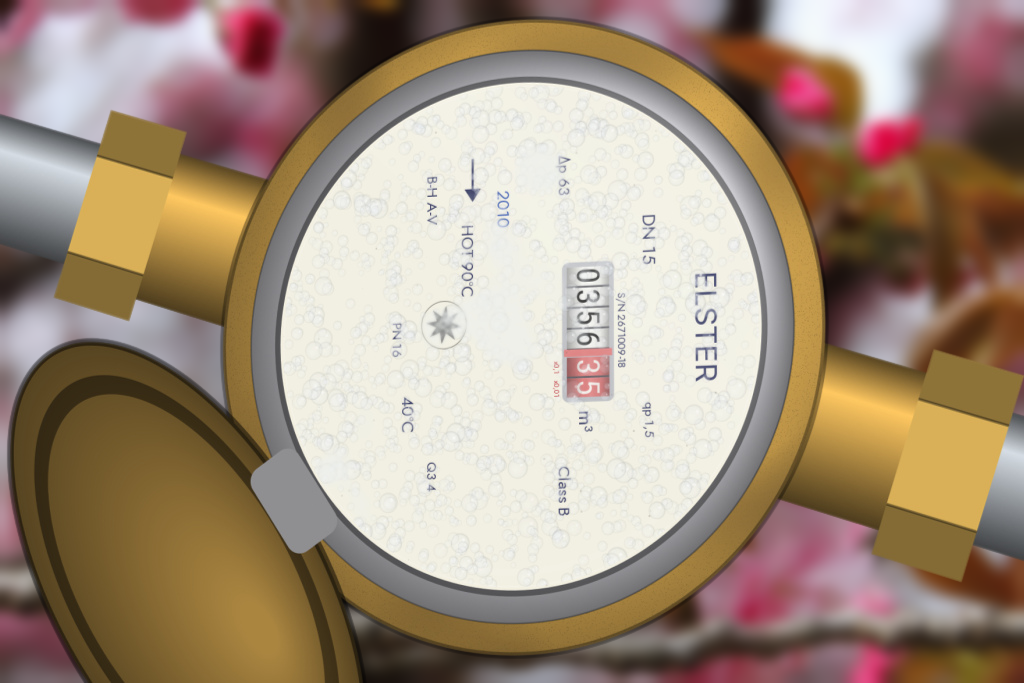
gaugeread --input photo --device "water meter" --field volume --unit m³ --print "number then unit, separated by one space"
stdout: 356.35 m³
